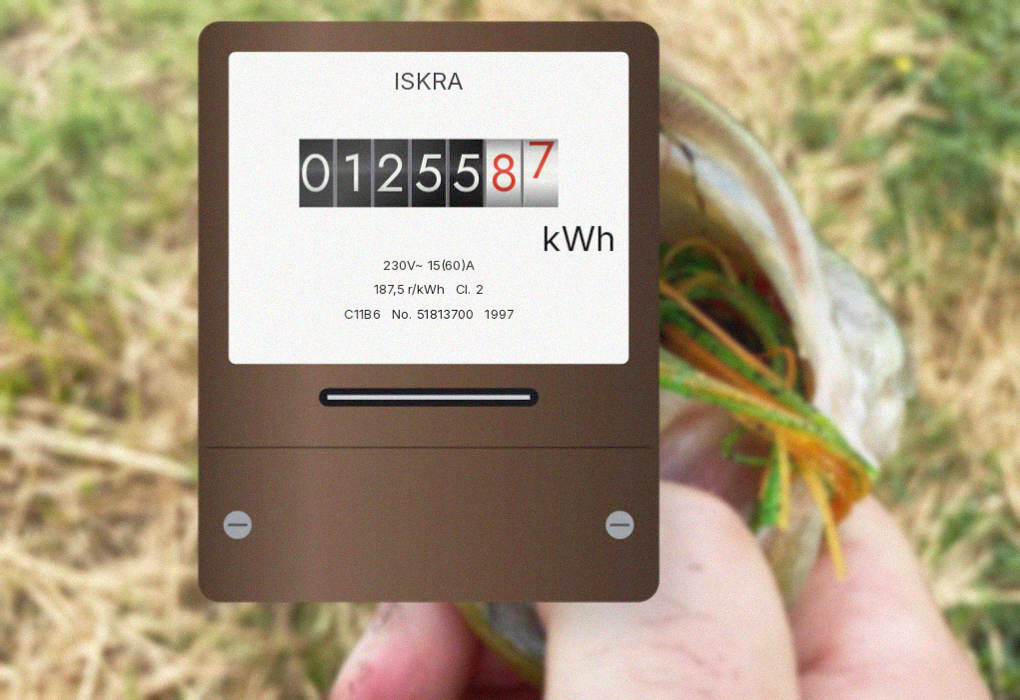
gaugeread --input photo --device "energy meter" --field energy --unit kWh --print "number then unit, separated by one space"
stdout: 1255.87 kWh
